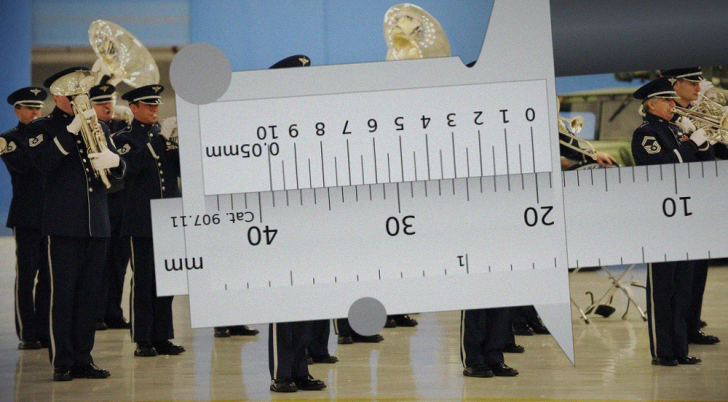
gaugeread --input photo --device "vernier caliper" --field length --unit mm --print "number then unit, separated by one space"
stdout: 20.1 mm
